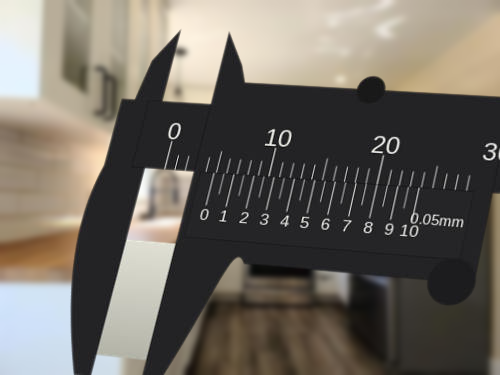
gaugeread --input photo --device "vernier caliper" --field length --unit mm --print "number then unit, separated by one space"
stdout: 4.8 mm
